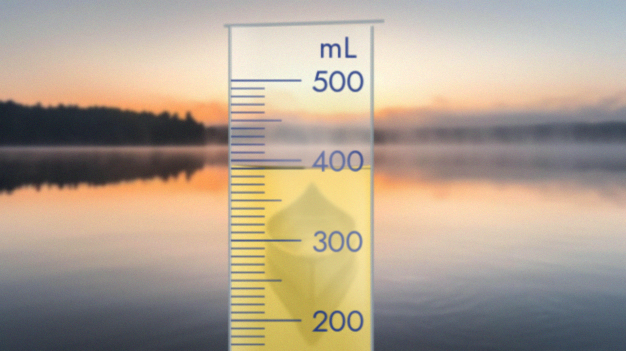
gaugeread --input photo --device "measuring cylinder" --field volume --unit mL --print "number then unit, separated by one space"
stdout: 390 mL
